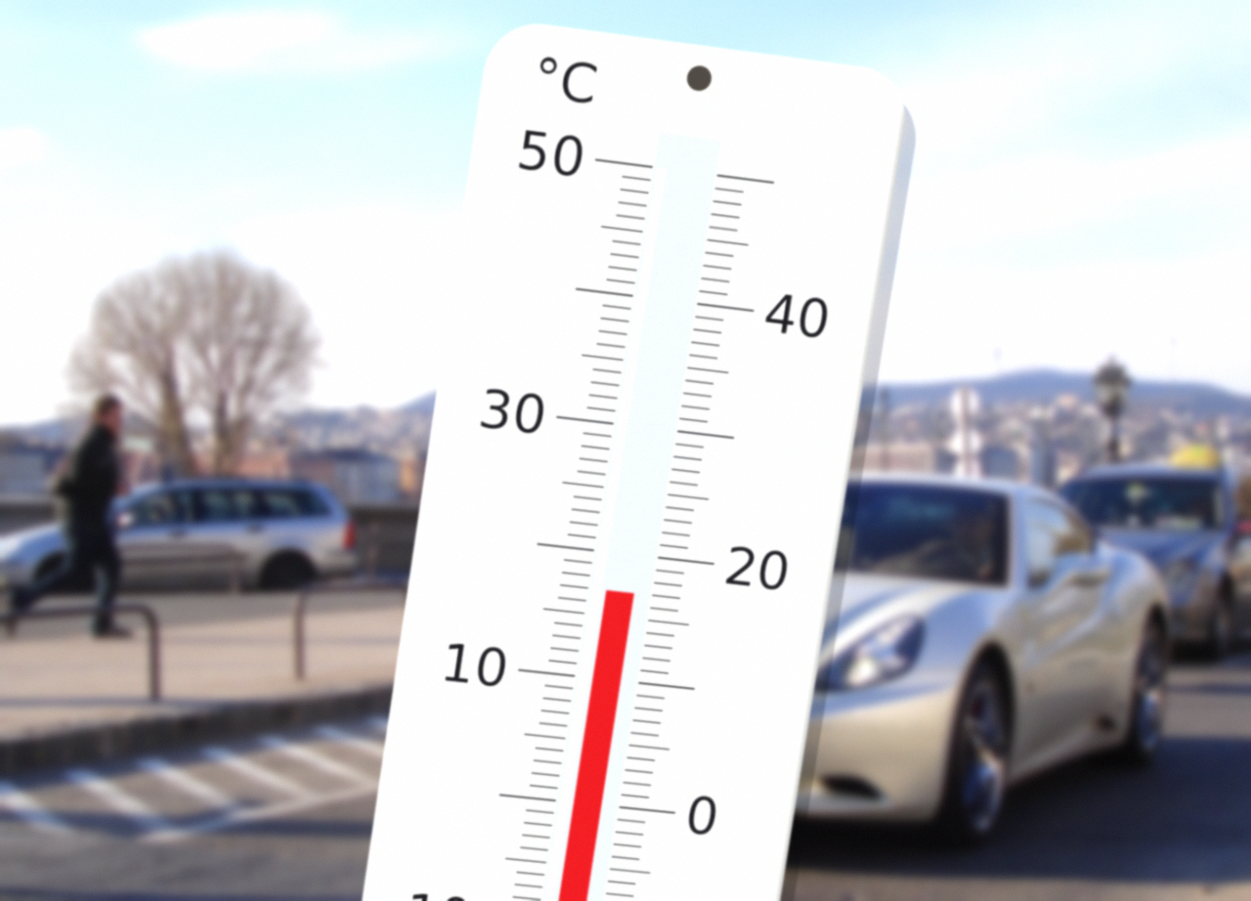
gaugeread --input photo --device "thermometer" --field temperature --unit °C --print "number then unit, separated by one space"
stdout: 17 °C
